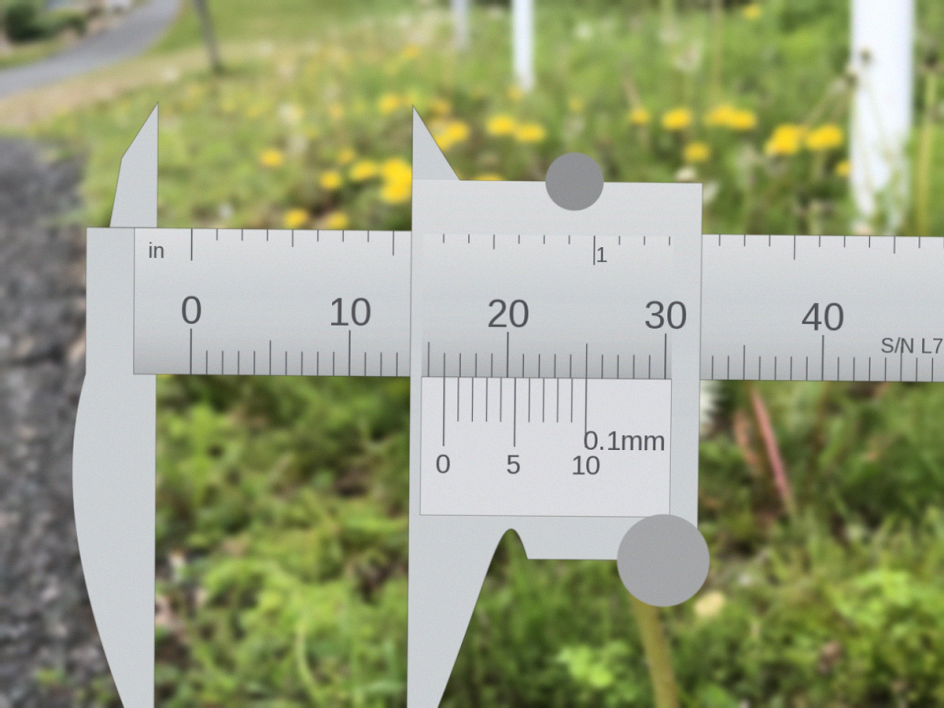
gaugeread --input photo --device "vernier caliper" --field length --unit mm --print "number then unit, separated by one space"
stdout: 16.0 mm
